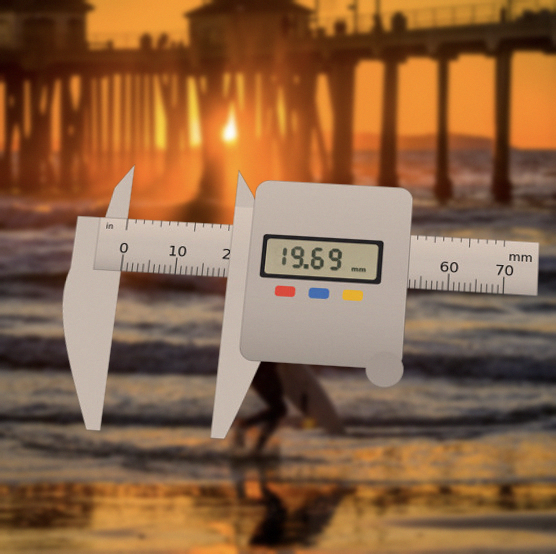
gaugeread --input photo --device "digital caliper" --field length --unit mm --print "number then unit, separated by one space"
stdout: 19.69 mm
